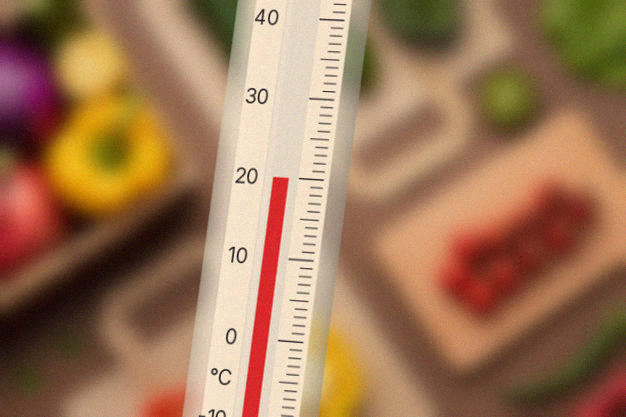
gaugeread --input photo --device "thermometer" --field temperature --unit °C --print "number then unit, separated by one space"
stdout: 20 °C
